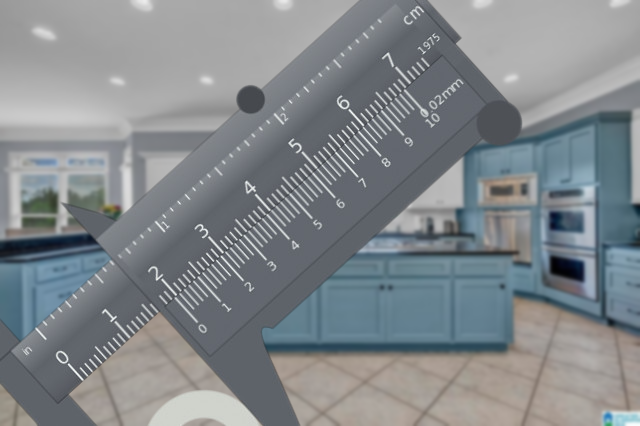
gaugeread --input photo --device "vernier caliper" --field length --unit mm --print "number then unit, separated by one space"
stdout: 19.6 mm
